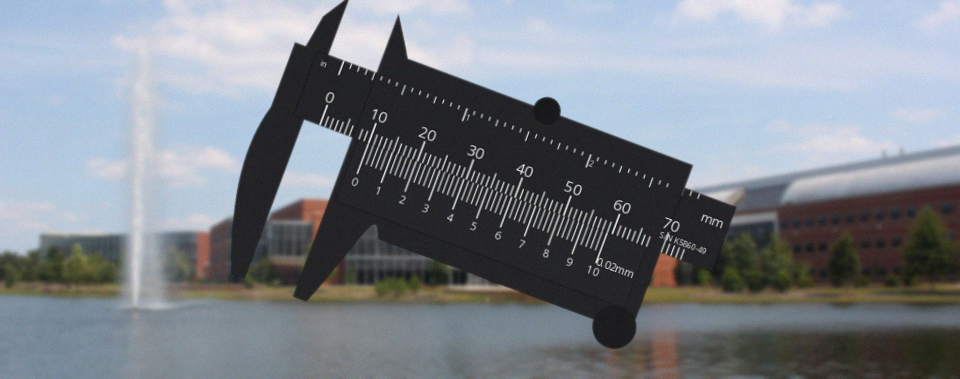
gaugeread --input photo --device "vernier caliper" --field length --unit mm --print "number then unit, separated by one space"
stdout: 10.0 mm
